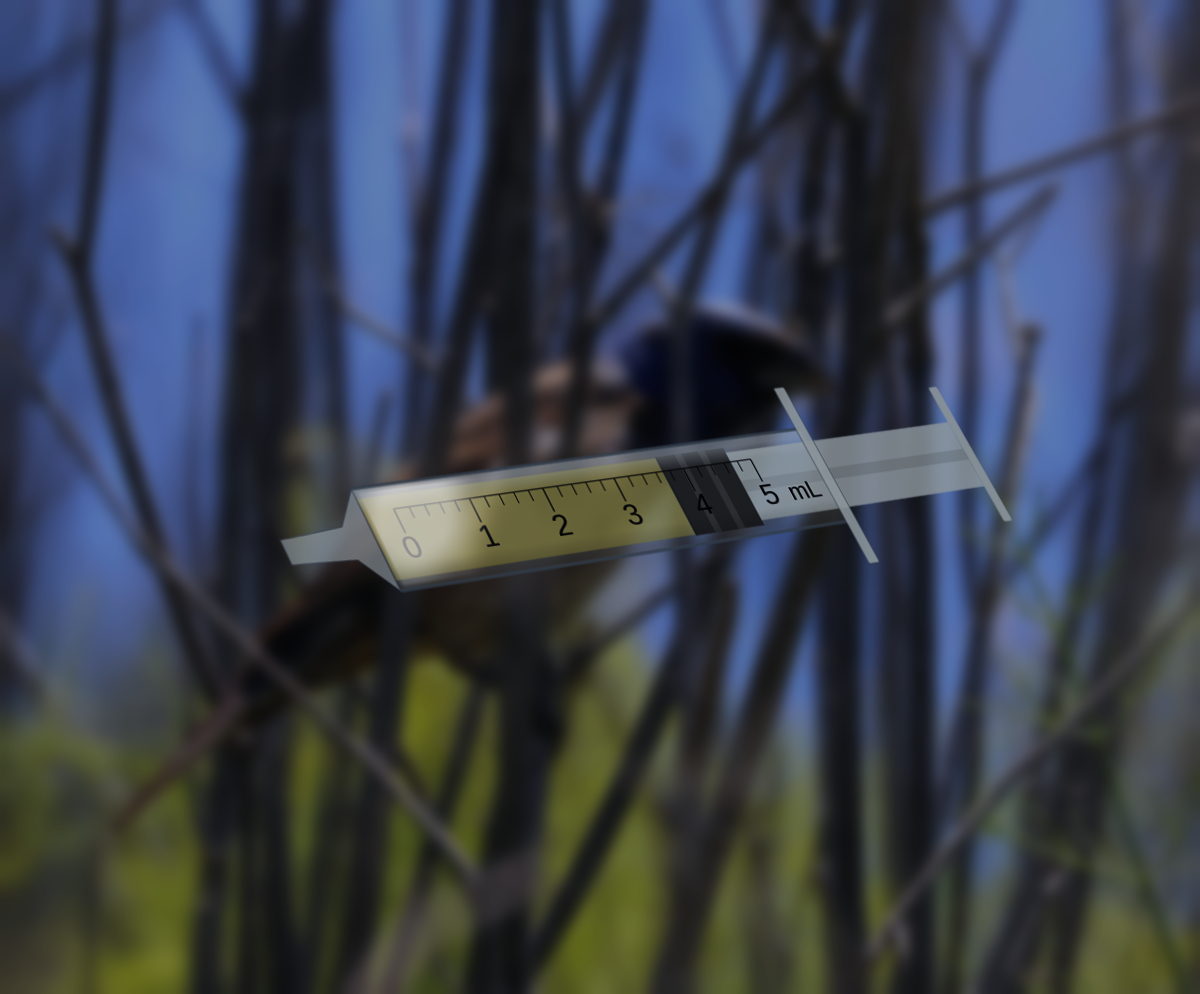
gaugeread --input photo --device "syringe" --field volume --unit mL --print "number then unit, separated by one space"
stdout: 3.7 mL
